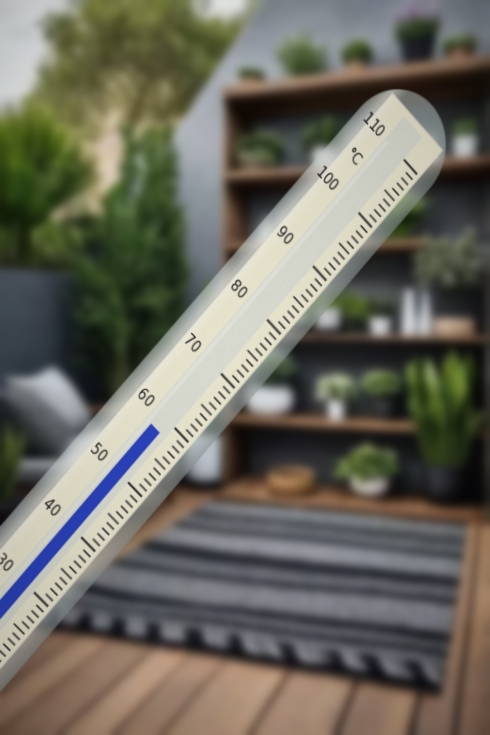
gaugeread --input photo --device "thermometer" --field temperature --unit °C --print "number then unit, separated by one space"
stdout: 58 °C
